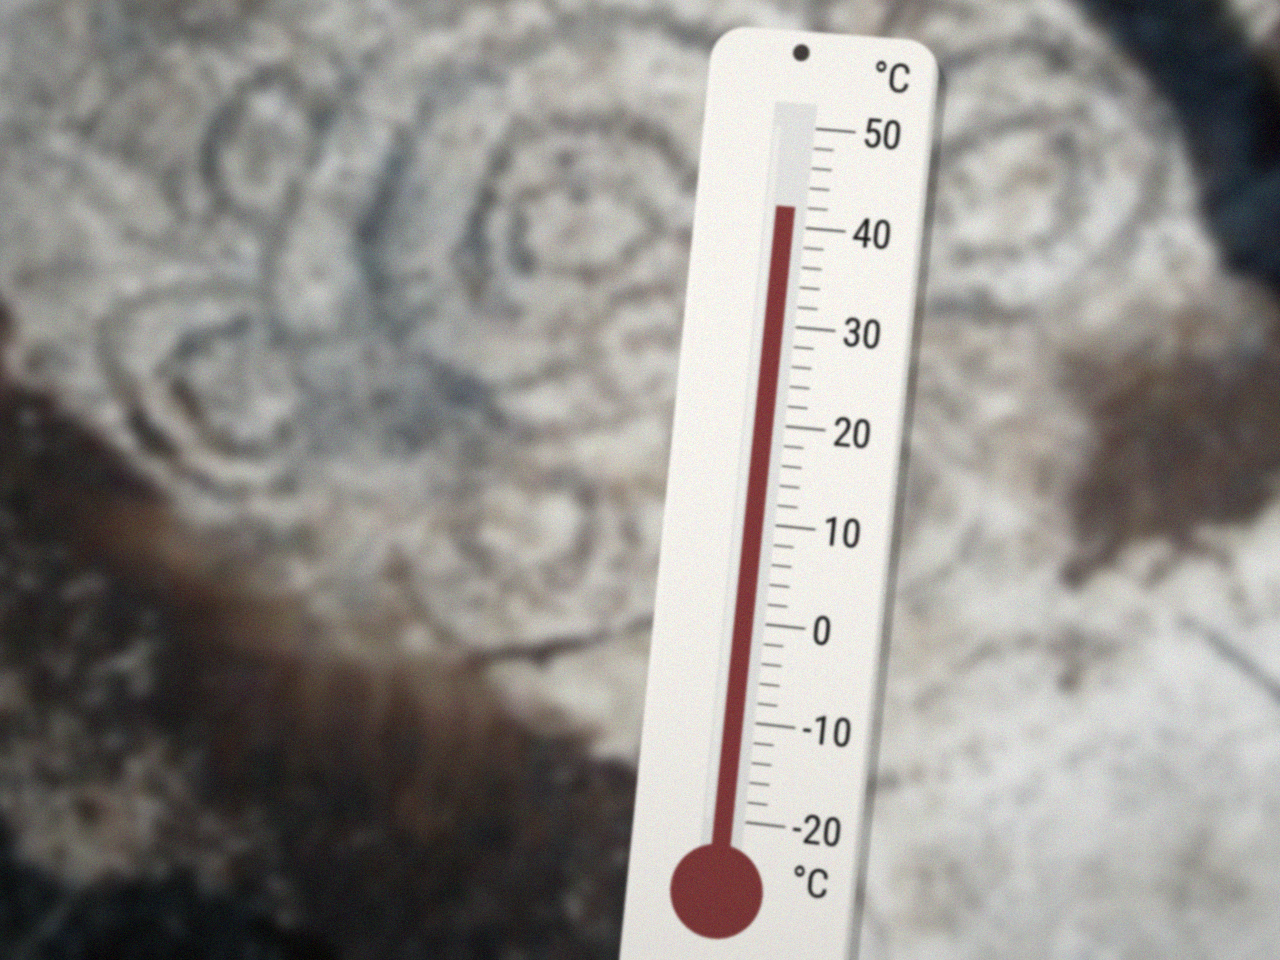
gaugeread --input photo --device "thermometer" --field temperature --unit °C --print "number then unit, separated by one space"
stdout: 42 °C
